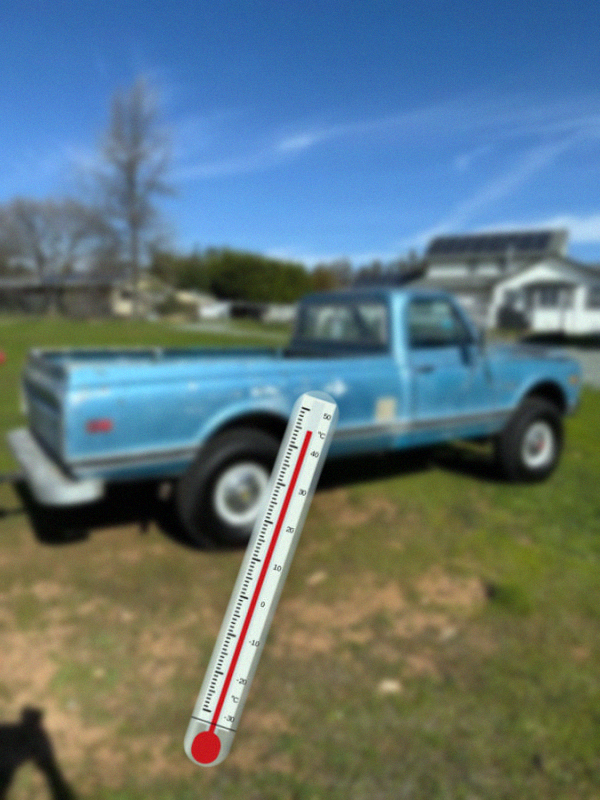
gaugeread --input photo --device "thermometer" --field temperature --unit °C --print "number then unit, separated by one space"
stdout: 45 °C
